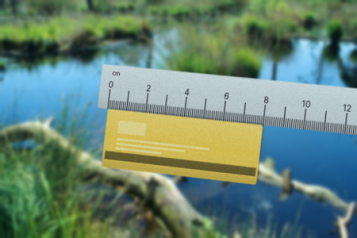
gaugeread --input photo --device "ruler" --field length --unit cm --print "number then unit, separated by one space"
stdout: 8 cm
